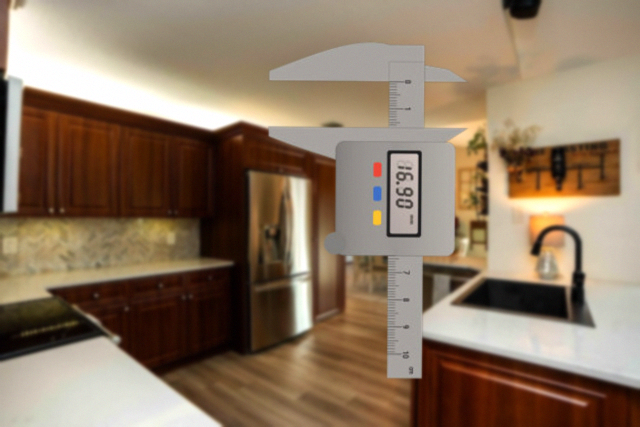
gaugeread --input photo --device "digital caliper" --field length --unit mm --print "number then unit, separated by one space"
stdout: 16.90 mm
